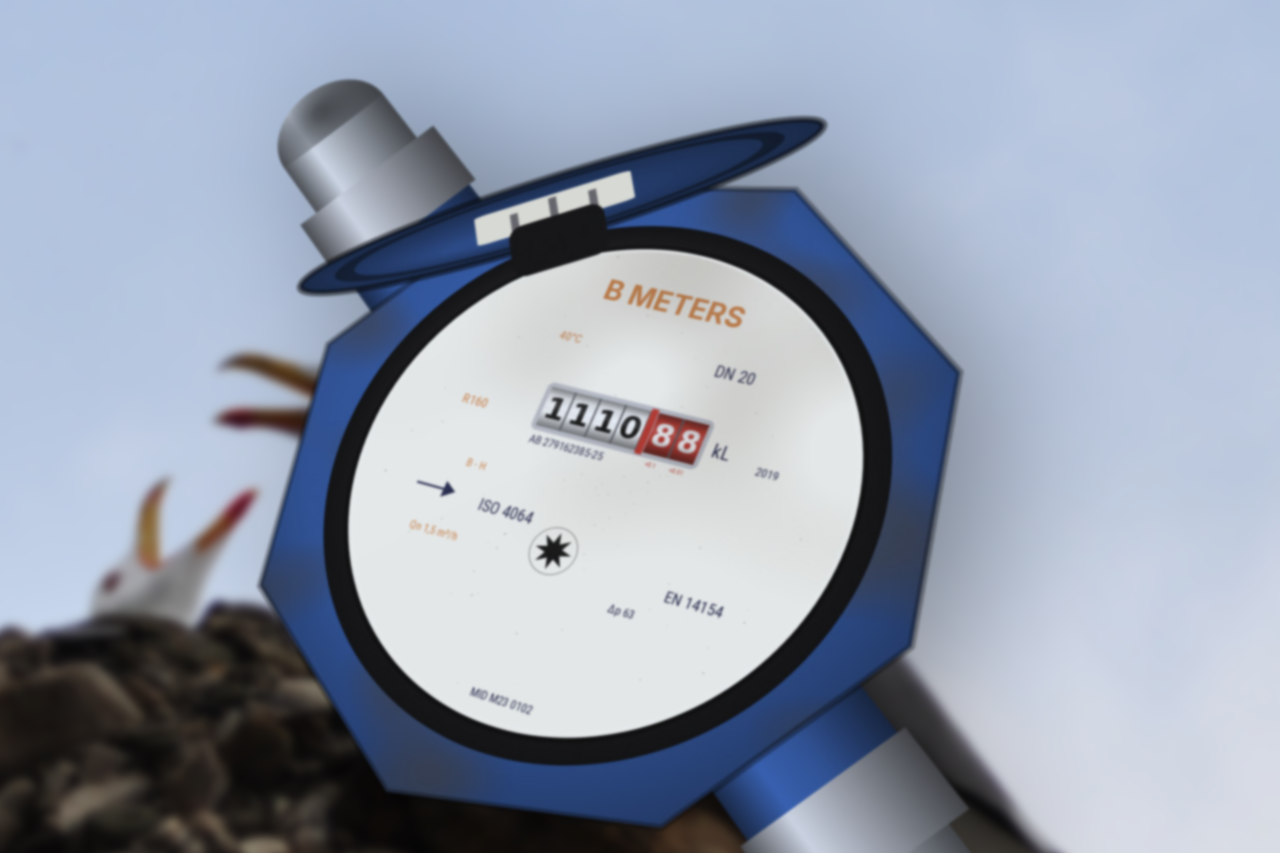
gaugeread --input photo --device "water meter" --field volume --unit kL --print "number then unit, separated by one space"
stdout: 1110.88 kL
